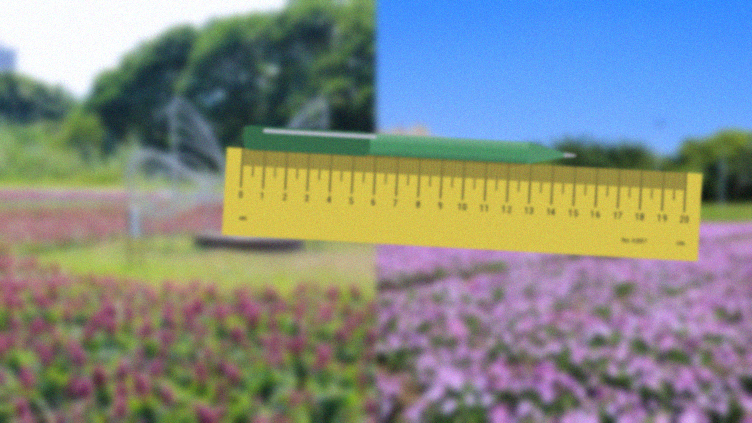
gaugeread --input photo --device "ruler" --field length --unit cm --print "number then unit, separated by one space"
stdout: 15 cm
